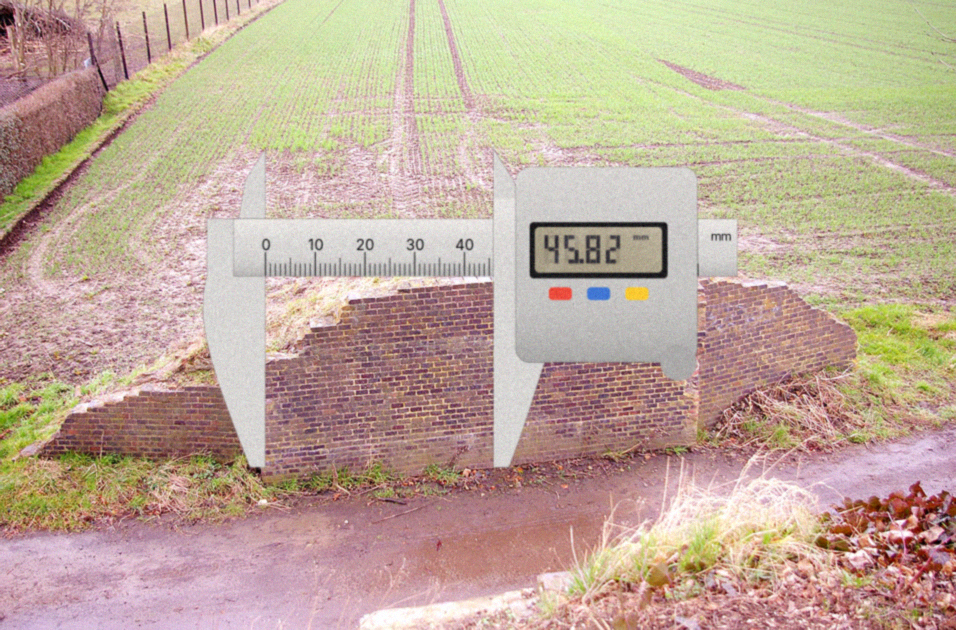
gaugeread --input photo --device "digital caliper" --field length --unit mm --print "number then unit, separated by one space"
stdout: 45.82 mm
